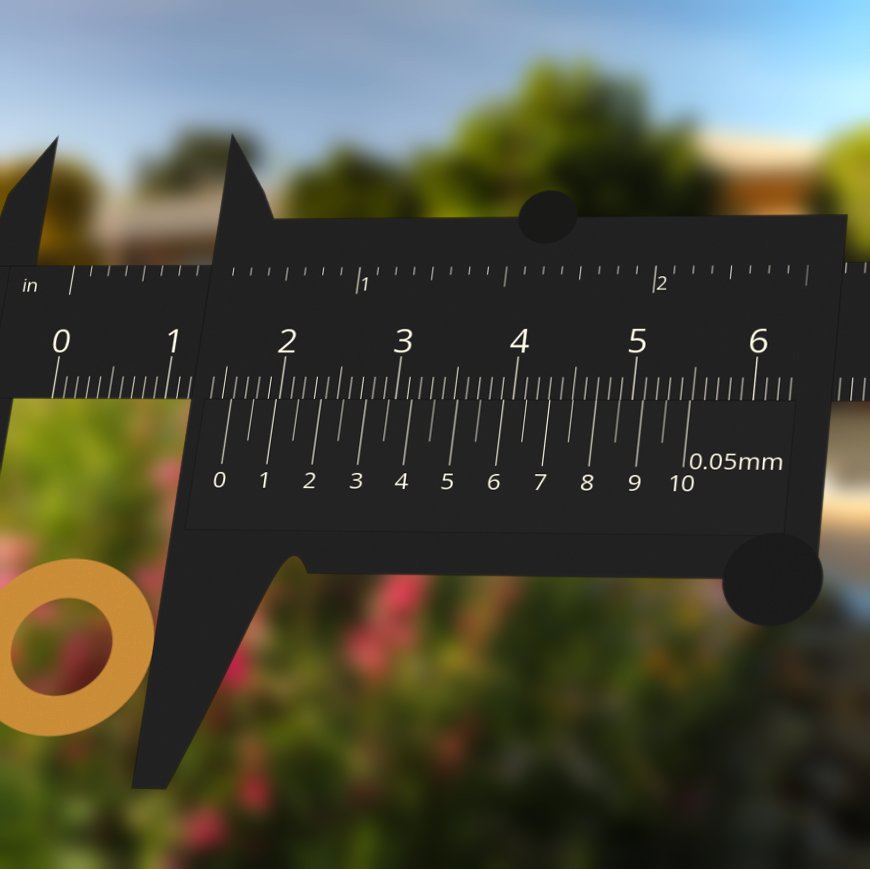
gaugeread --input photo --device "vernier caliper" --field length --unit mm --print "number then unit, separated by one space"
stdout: 15.8 mm
